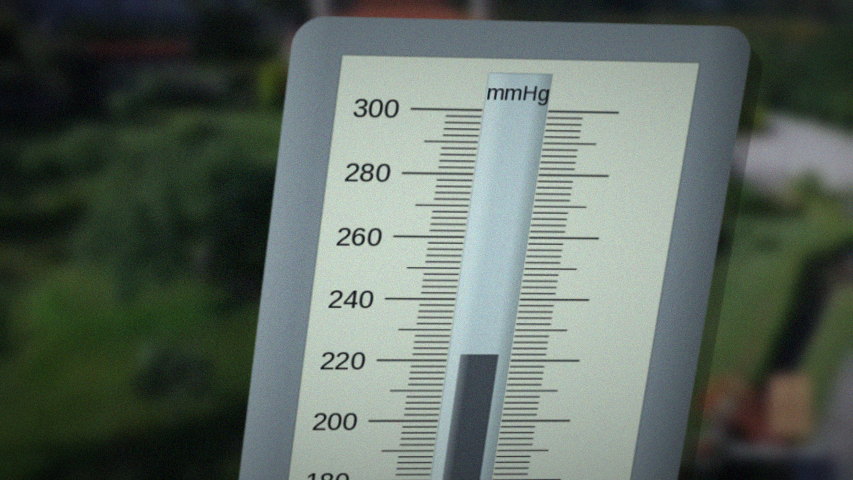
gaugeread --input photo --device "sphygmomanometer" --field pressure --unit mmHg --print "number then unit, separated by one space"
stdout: 222 mmHg
